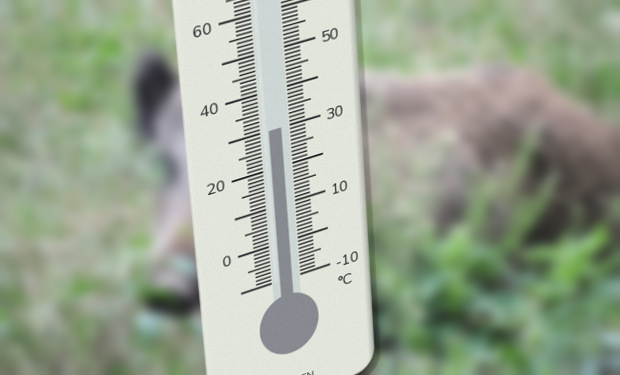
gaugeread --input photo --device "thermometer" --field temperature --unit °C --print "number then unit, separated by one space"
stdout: 30 °C
